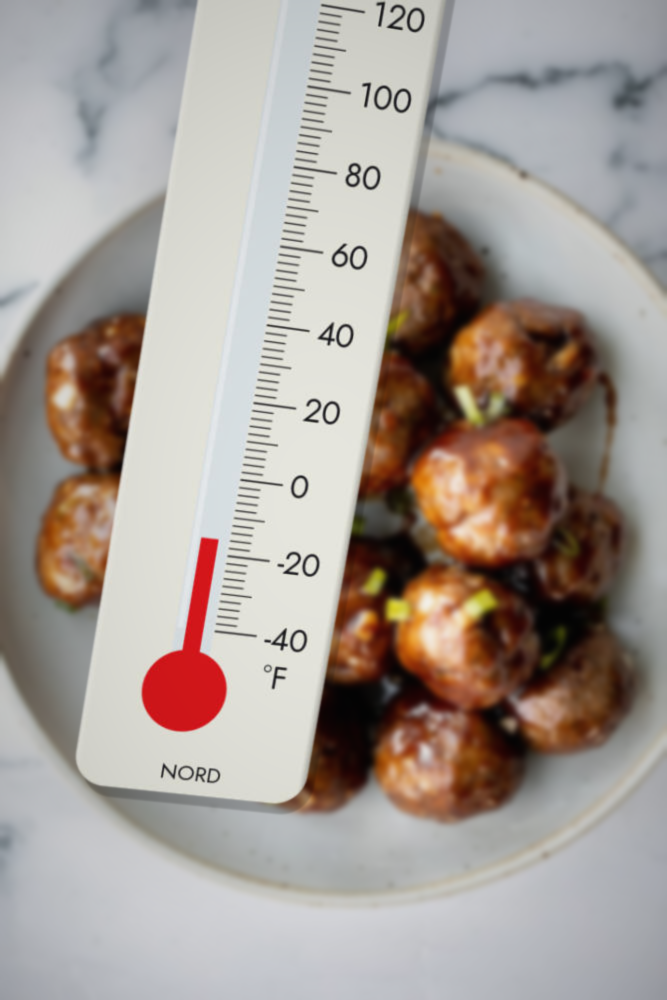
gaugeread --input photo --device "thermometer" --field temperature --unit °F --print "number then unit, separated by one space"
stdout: -16 °F
